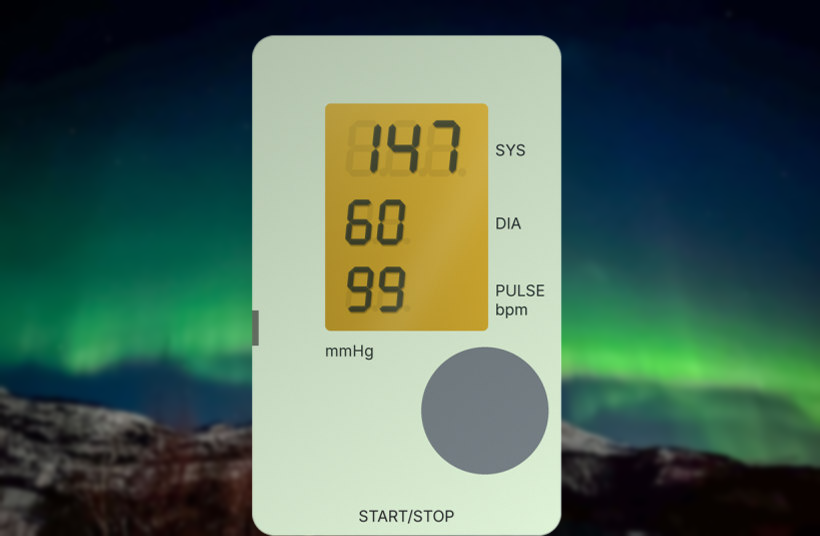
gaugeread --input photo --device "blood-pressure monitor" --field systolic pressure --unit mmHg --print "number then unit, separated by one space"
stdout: 147 mmHg
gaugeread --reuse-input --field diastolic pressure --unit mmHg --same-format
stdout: 60 mmHg
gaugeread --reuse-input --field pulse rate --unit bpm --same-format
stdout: 99 bpm
